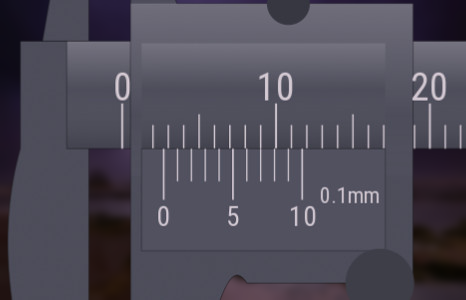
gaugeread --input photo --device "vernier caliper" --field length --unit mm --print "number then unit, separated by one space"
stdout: 2.7 mm
